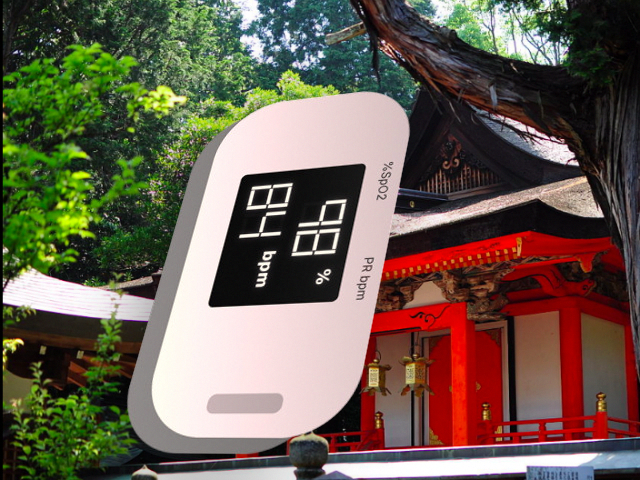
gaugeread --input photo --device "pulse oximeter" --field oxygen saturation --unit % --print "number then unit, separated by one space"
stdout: 98 %
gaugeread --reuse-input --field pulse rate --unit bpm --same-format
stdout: 84 bpm
